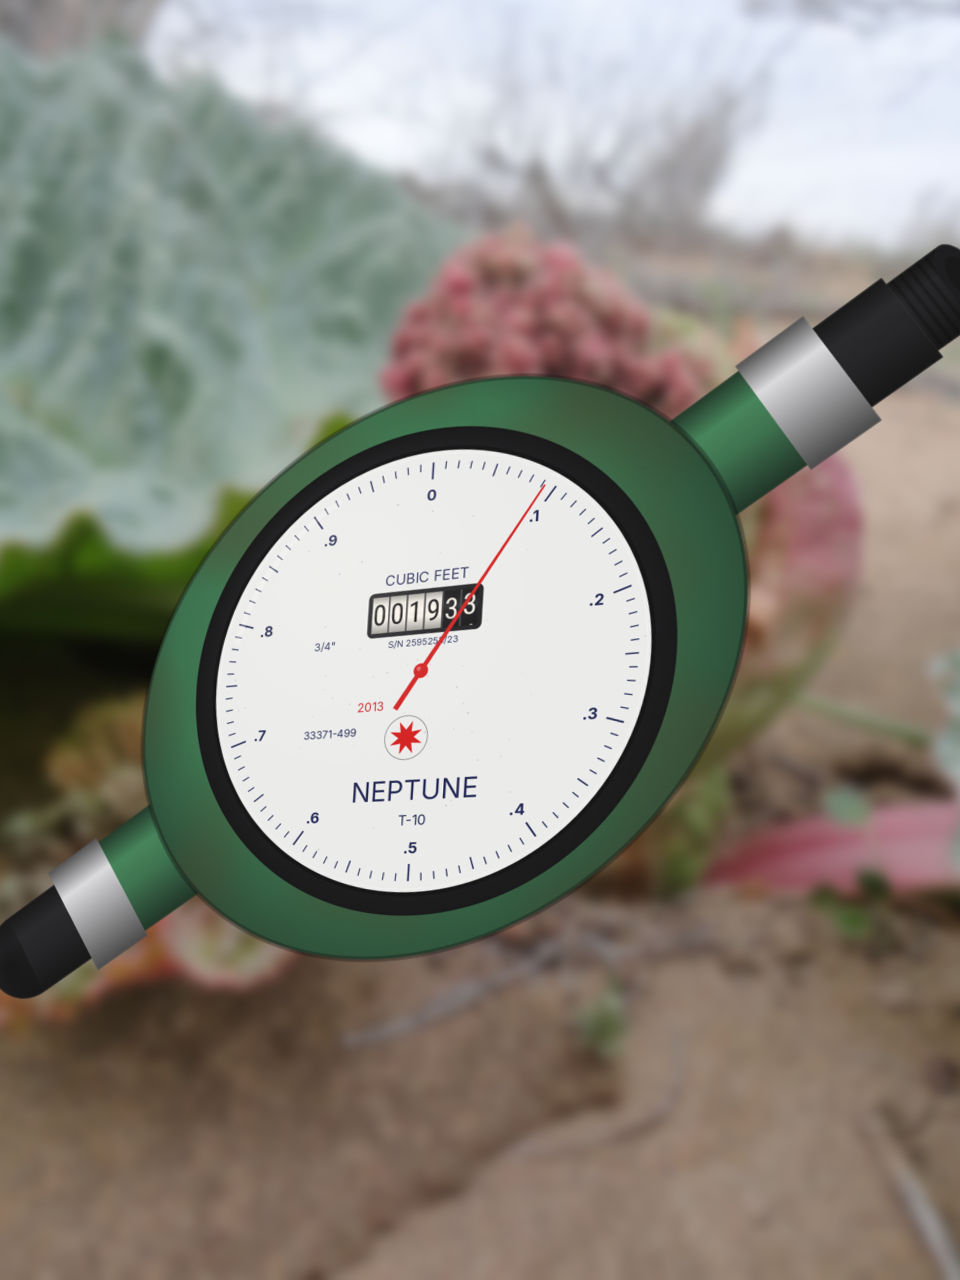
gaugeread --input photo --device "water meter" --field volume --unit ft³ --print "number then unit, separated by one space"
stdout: 1933.09 ft³
